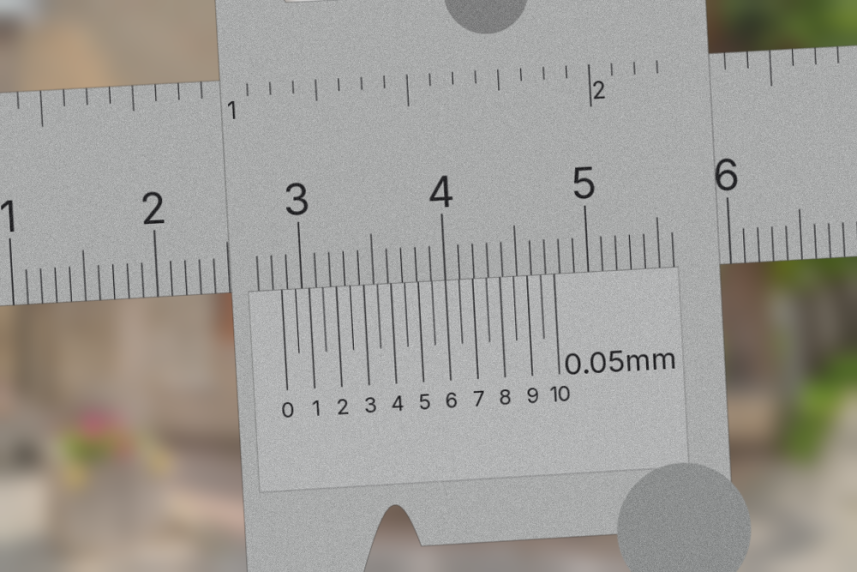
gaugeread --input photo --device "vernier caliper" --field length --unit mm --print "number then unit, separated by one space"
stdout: 28.6 mm
